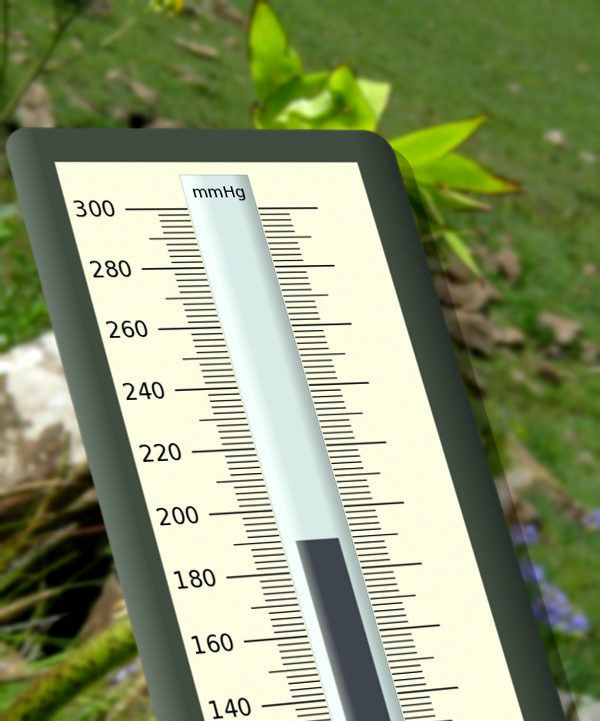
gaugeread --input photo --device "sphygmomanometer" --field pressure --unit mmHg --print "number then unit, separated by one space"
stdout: 190 mmHg
